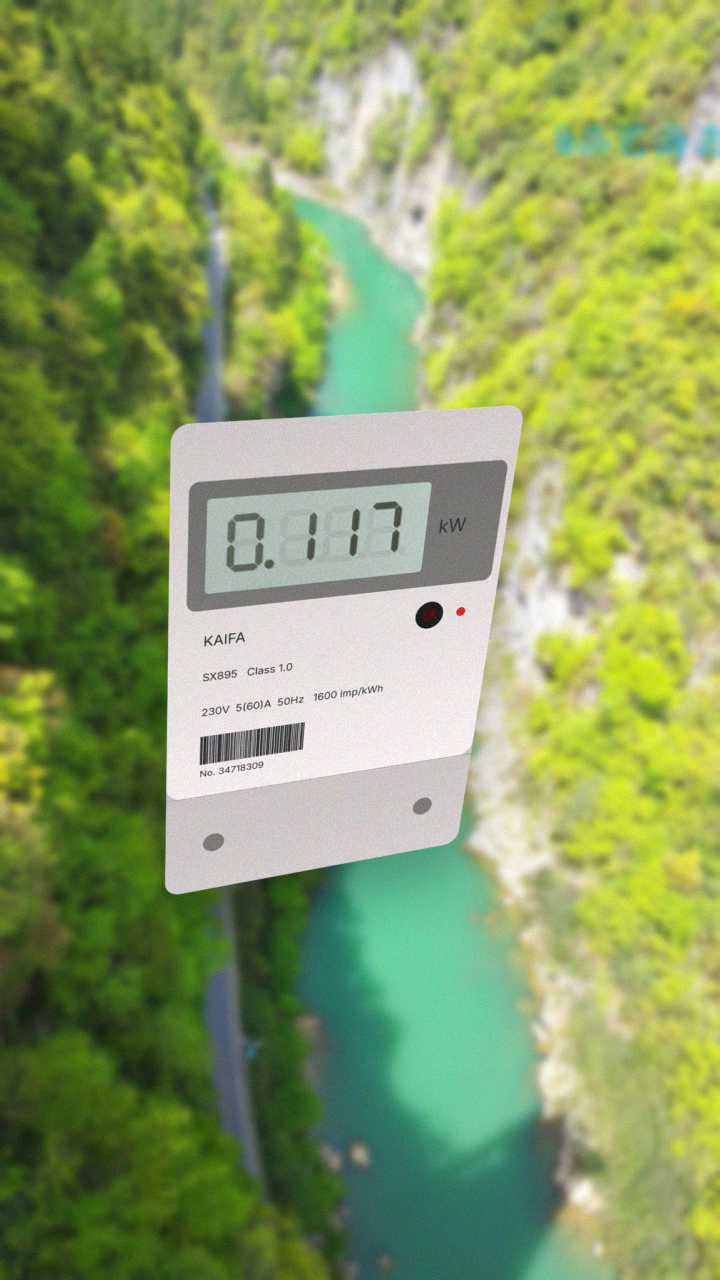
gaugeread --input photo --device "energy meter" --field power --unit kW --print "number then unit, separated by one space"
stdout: 0.117 kW
